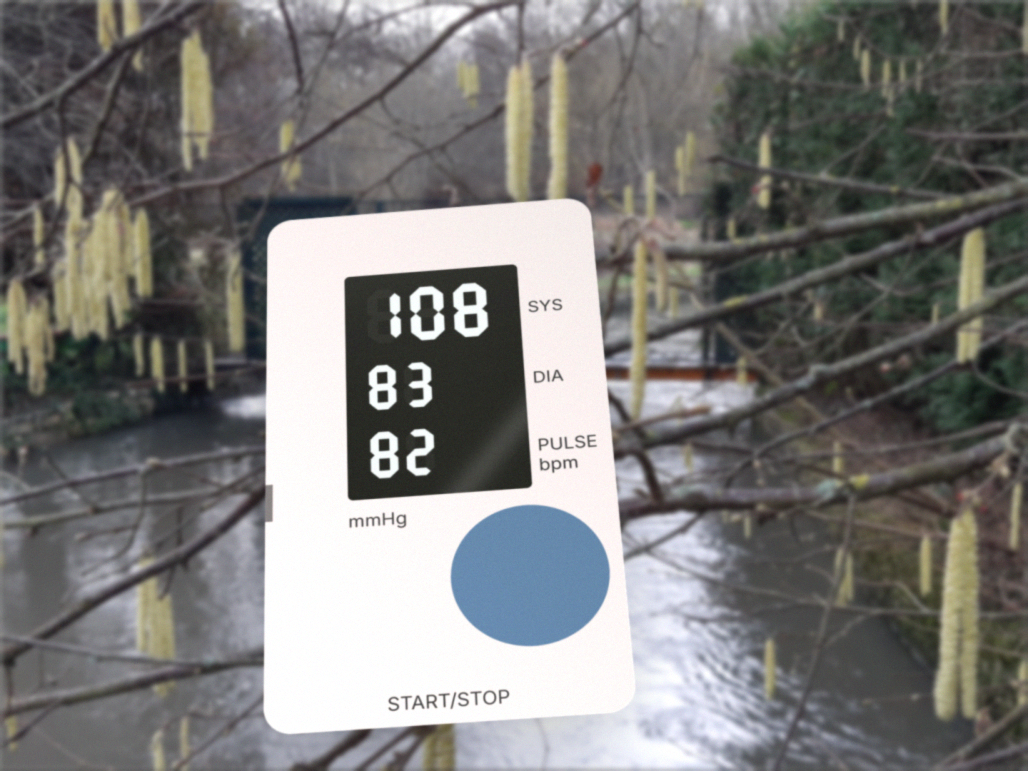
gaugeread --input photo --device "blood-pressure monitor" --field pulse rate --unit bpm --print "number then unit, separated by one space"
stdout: 82 bpm
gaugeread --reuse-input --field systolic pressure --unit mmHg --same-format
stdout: 108 mmHg
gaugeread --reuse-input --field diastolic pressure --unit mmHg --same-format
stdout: 83 mmHg
